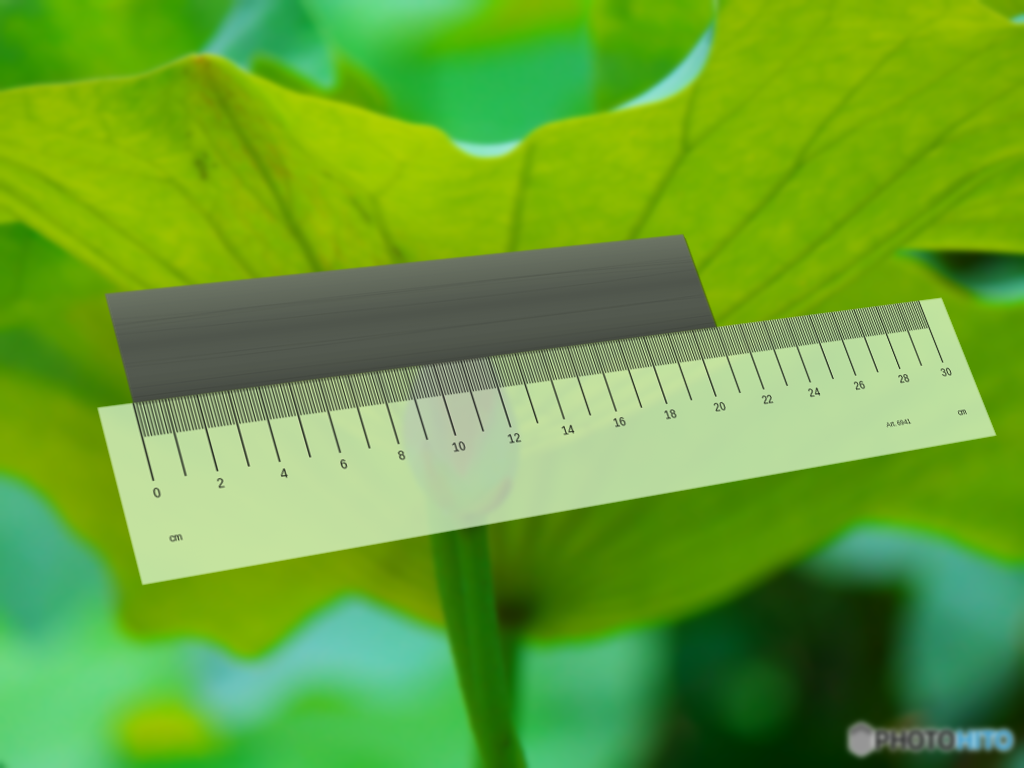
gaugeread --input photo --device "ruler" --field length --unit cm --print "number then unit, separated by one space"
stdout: 21 cm
